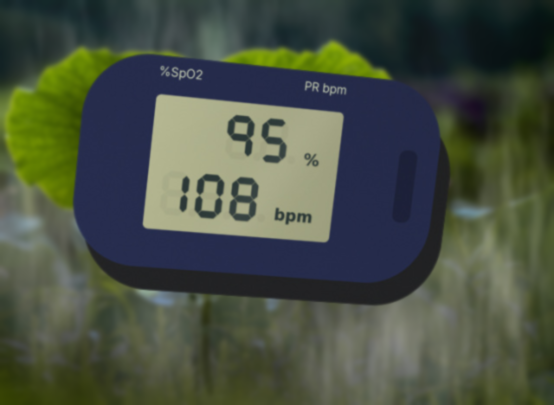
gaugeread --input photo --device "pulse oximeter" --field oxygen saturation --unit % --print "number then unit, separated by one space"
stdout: 95 %
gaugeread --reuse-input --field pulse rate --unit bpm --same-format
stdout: 108 bpm
